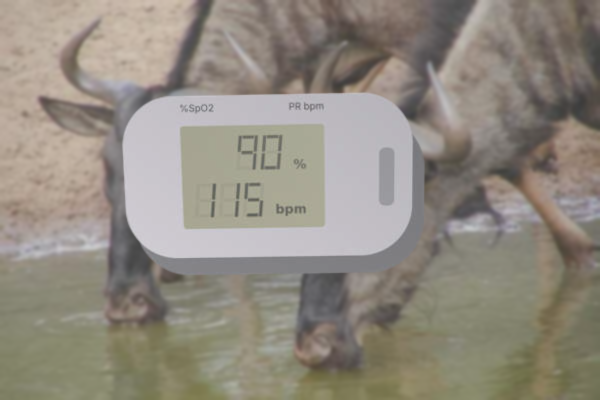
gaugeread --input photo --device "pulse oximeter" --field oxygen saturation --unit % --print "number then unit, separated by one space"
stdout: 90 %
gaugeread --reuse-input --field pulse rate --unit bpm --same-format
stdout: 115 bpm
